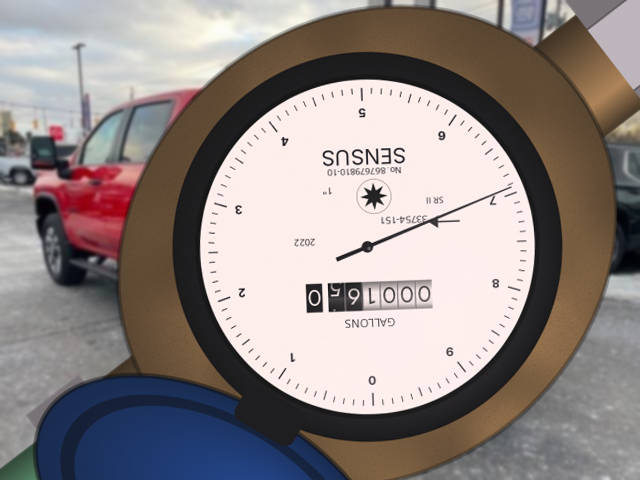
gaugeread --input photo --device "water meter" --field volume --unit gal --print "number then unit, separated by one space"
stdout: 1646.9 gal
